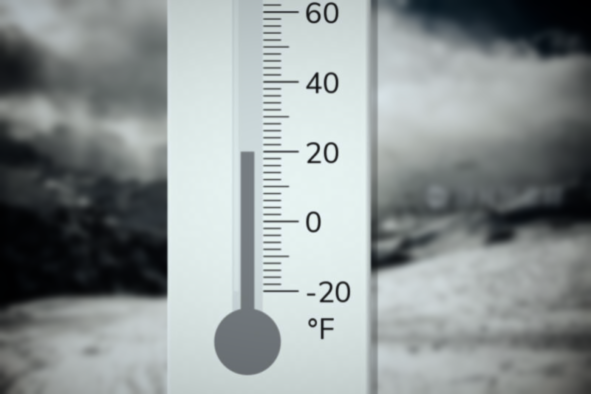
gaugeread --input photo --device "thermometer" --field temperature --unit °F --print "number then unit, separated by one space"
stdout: 20 °F
